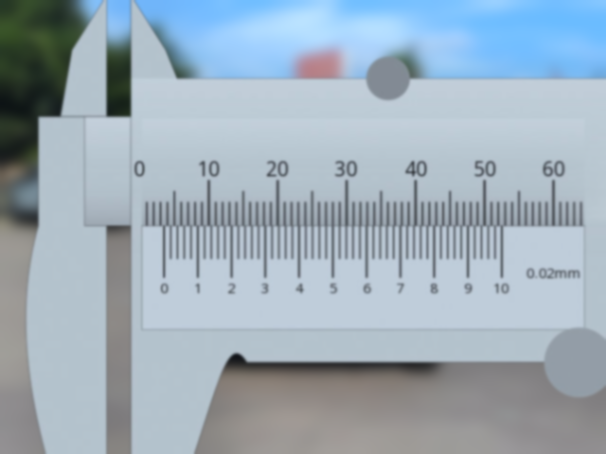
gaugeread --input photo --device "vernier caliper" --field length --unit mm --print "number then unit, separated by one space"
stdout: 3.5 mm
